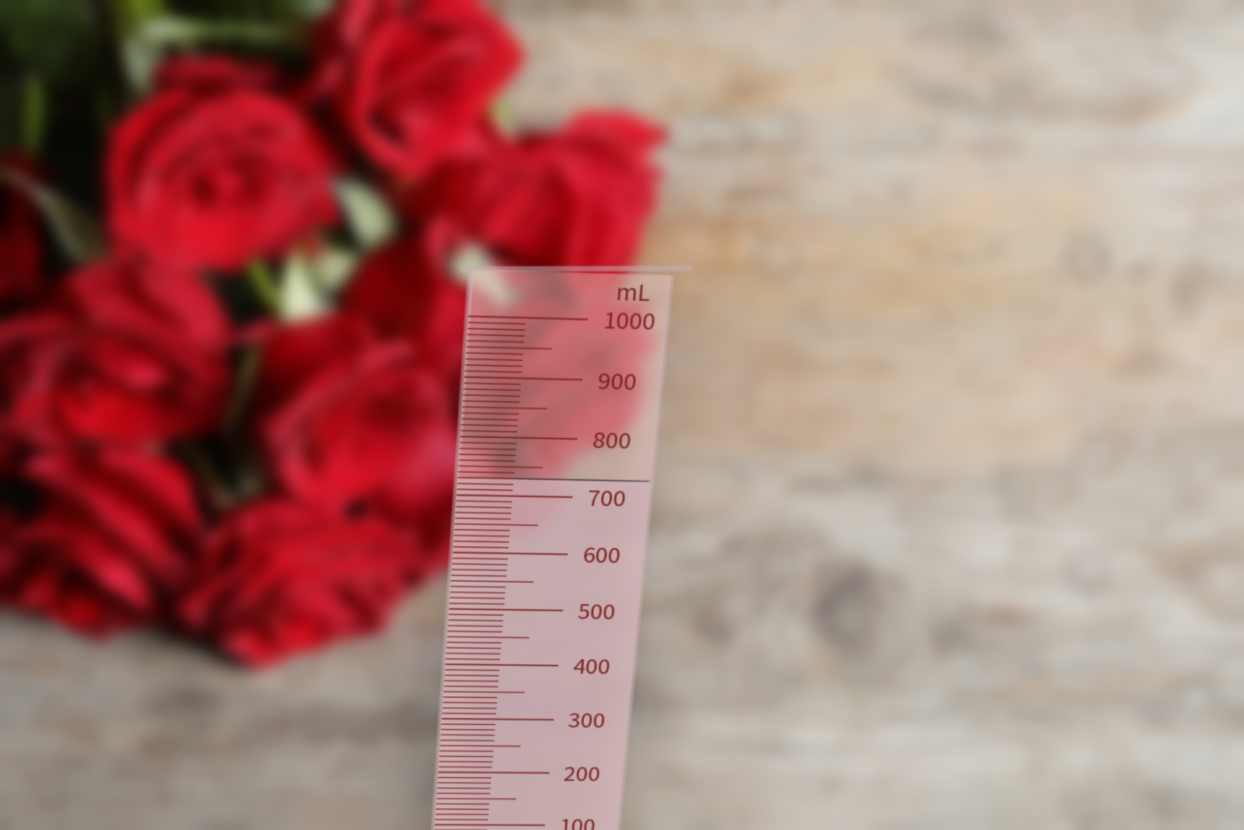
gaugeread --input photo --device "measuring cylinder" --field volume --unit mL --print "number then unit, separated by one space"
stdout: 730 mL
